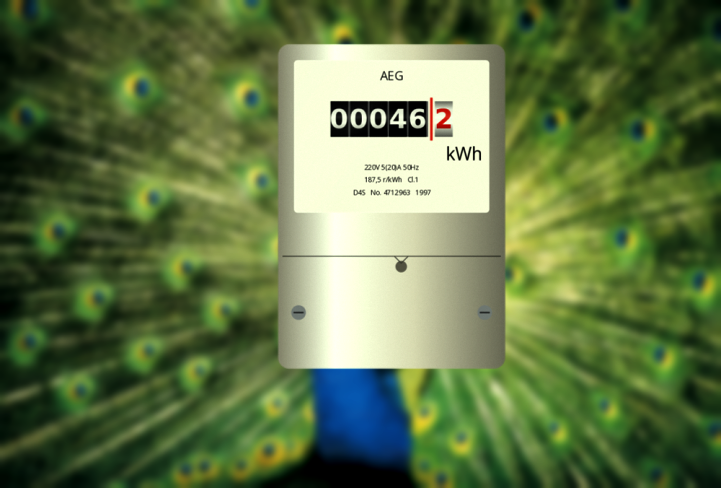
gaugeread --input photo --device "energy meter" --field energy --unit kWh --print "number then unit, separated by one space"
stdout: 46.2 kWh
